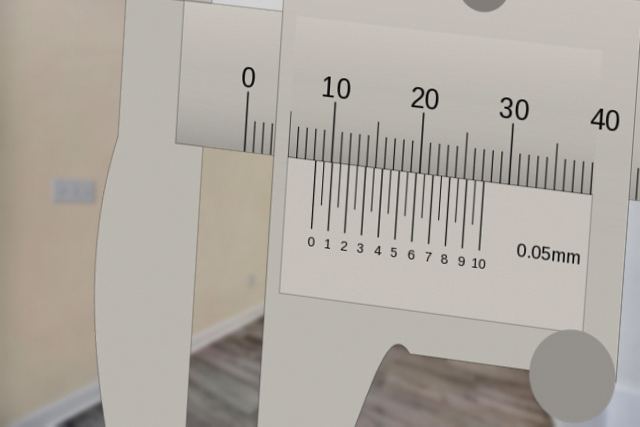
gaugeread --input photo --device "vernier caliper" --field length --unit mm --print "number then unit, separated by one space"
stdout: 8.2 mm
